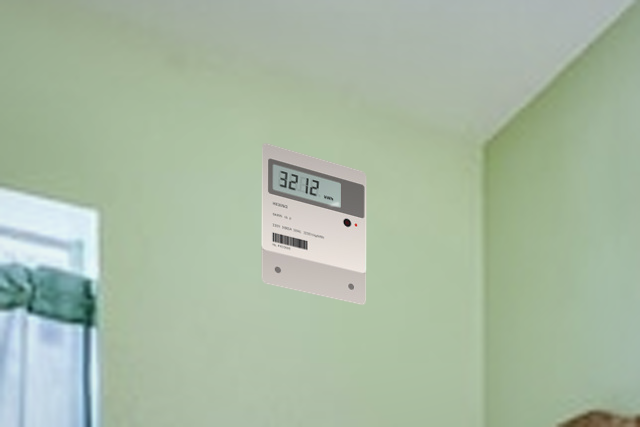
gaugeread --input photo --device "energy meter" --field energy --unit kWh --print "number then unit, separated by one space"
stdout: 3212 kWh
